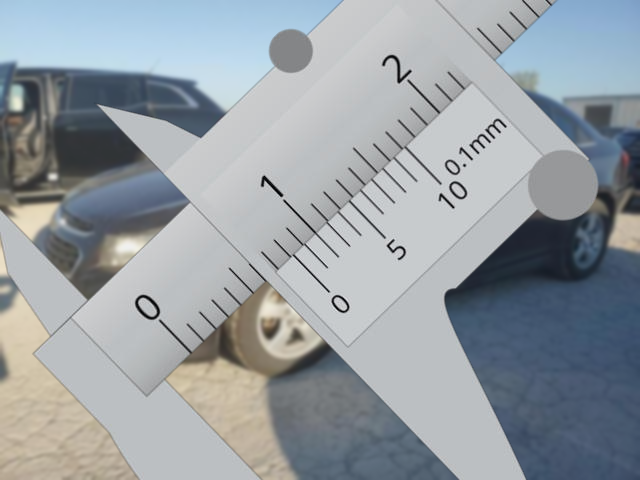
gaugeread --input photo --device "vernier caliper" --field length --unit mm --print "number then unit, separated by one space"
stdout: 8.2 mm
